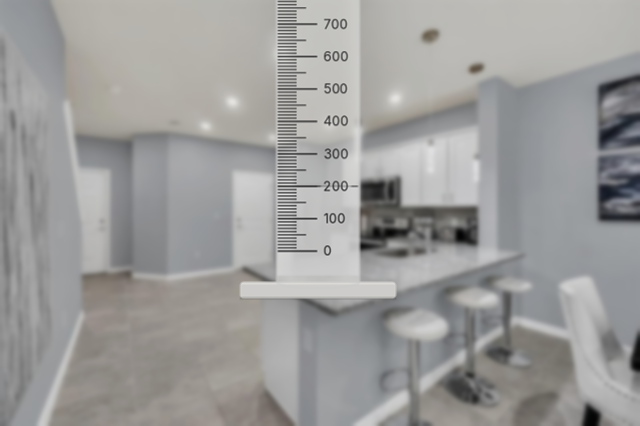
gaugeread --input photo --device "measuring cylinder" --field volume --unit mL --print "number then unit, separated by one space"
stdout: 200 mL
